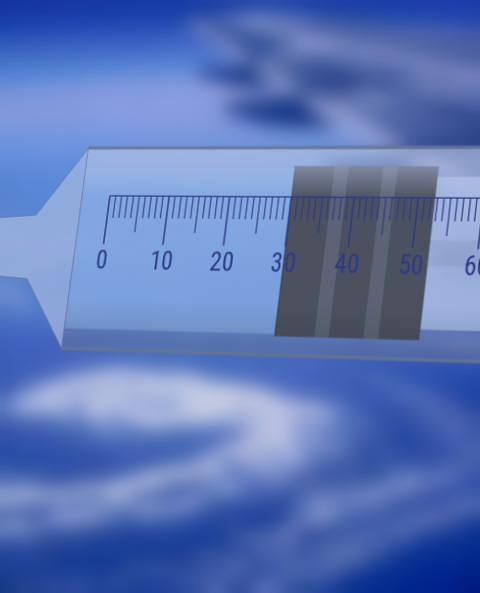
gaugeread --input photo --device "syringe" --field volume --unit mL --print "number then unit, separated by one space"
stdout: 30 mL
